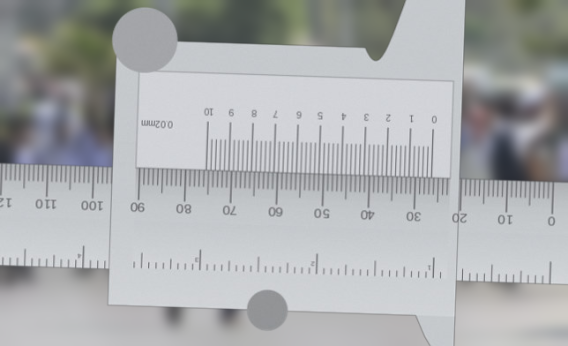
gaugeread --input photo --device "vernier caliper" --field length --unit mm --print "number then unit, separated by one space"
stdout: 26.5 mm
